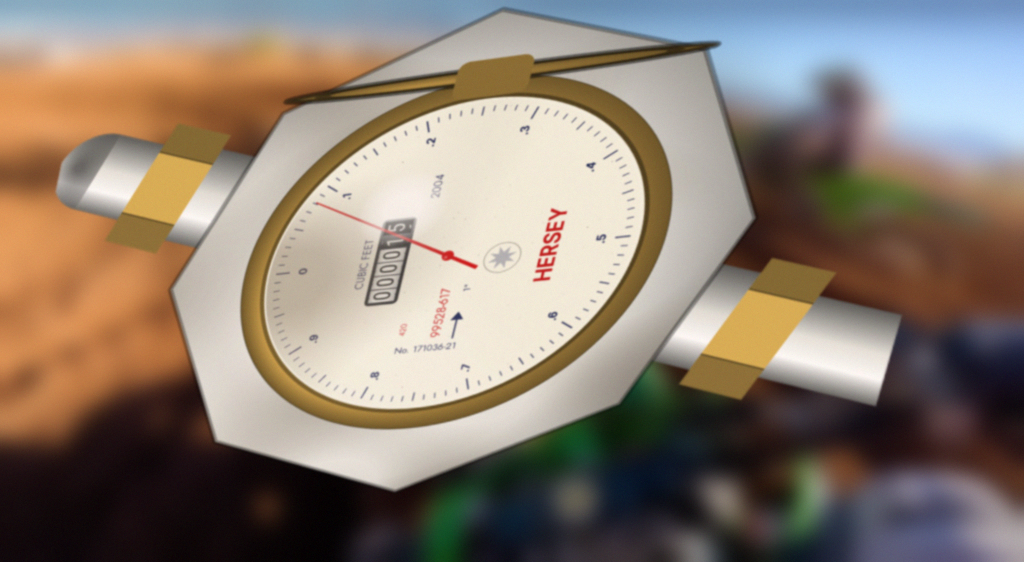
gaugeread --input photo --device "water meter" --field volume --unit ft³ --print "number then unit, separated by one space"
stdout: 15.08 ft³
